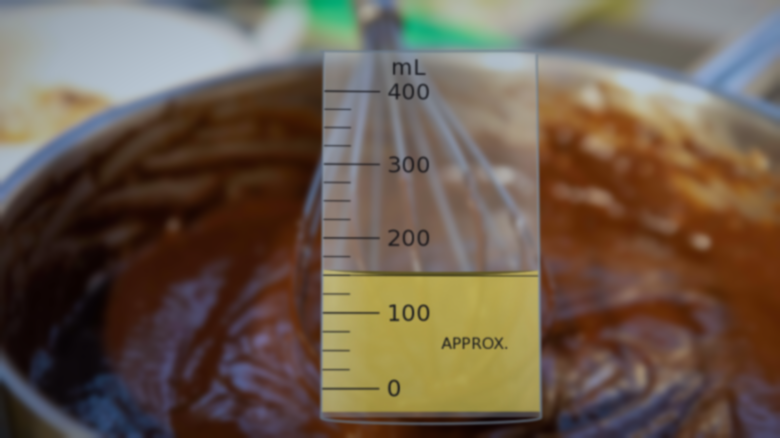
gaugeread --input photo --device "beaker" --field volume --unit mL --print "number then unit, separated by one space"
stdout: 150 mL
